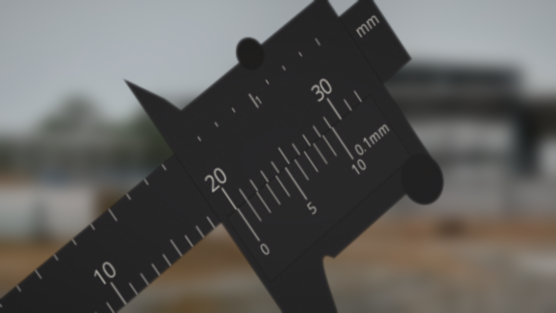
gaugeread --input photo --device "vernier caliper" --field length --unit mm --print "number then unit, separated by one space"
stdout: 20.1 mm
